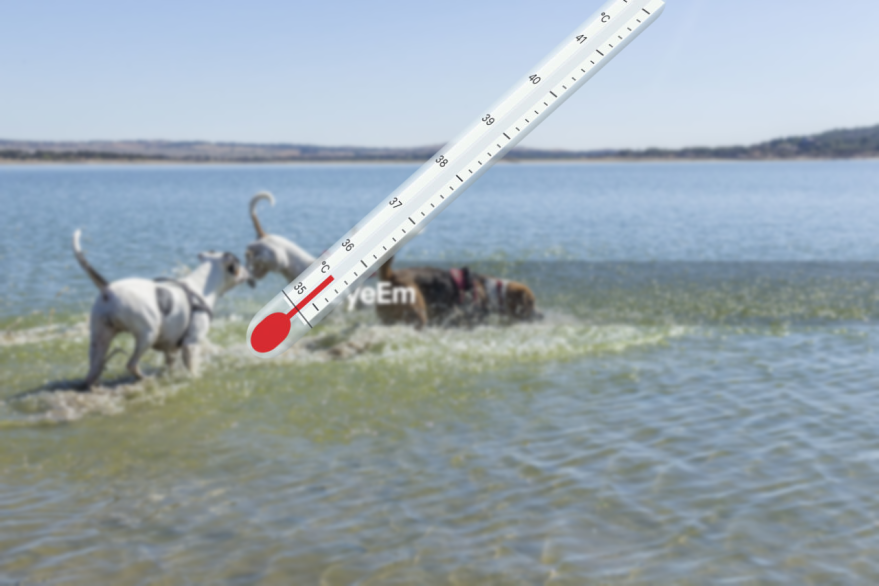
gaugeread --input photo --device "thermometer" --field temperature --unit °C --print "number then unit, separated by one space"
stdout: 35.5 °C
